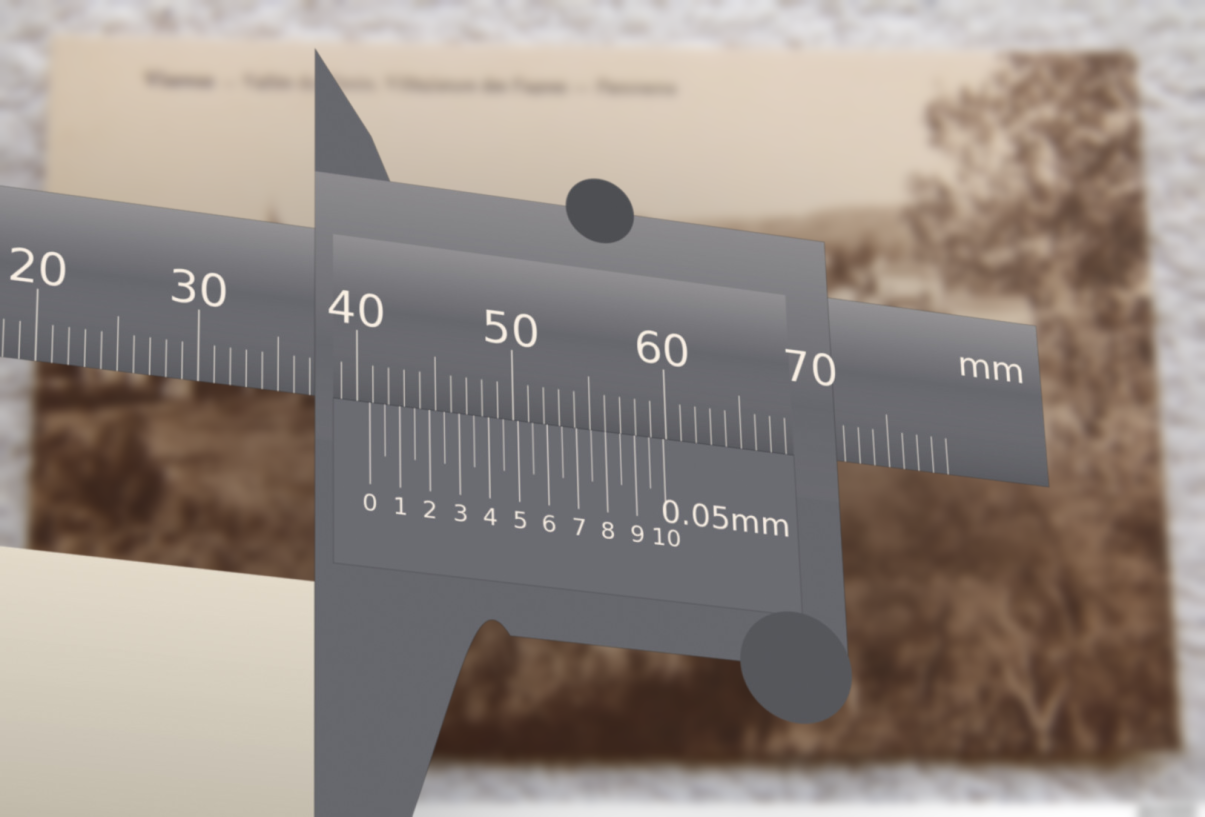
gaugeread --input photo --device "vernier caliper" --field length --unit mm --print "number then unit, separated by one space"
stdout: 40.8 mm
